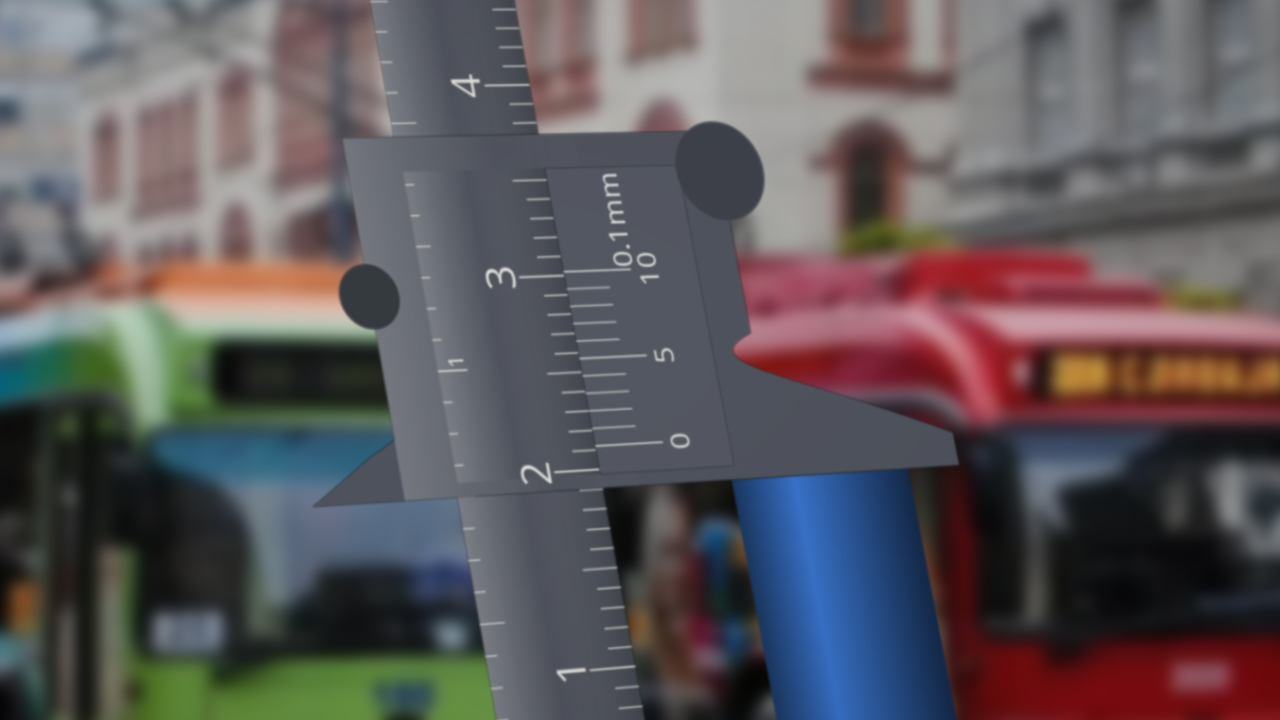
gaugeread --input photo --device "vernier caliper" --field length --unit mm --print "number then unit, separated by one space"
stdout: 21.2 mm
